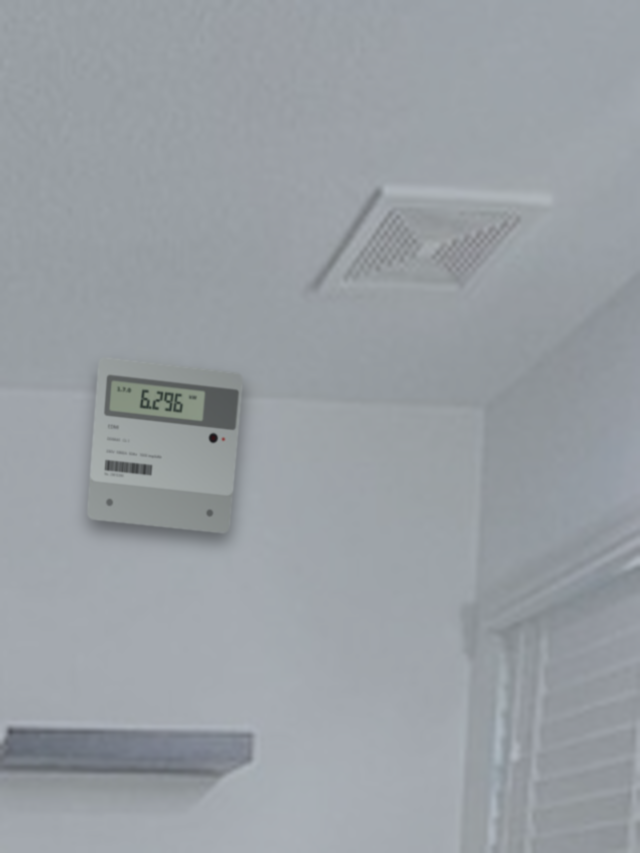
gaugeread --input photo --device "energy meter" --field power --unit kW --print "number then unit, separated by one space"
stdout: 6.296 kW
